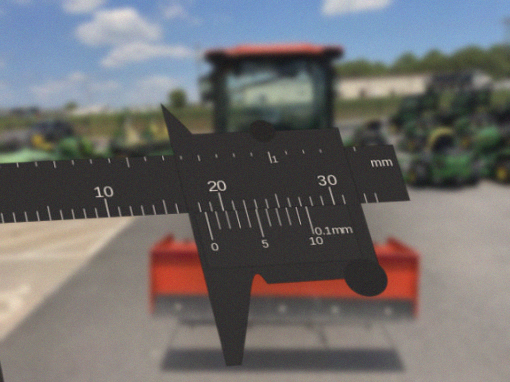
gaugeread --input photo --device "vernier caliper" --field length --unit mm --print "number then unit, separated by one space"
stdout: 18.4 mm
